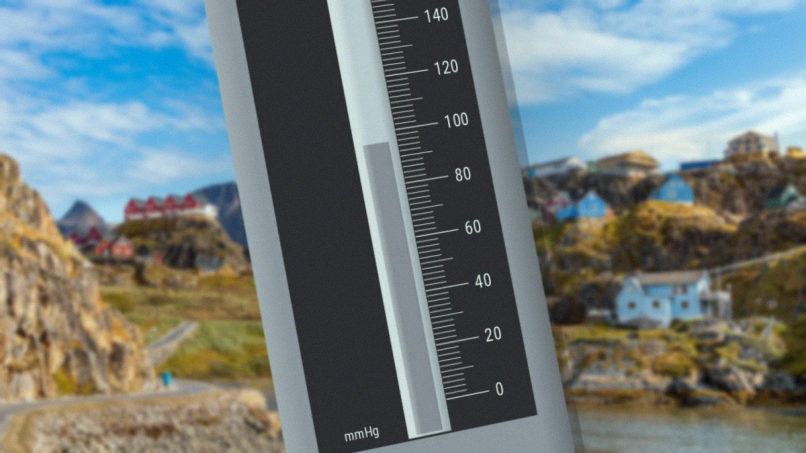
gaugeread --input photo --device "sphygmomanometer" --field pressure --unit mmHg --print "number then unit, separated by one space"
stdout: 96 mmHg
